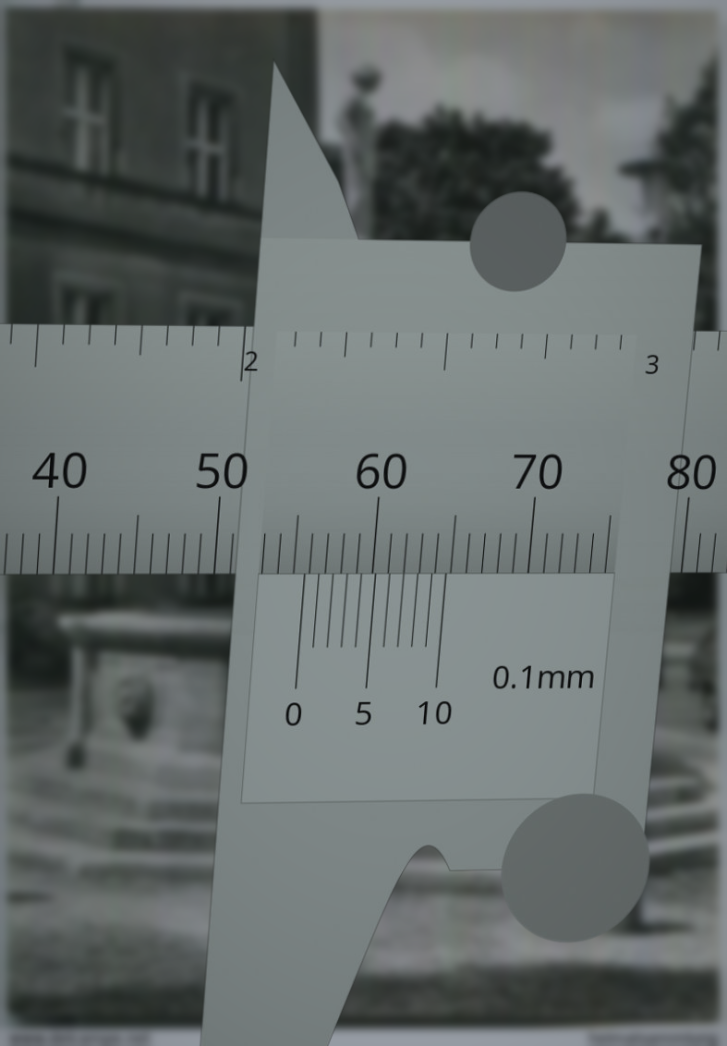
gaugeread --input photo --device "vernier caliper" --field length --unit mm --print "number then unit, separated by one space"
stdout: 55.7 mm
